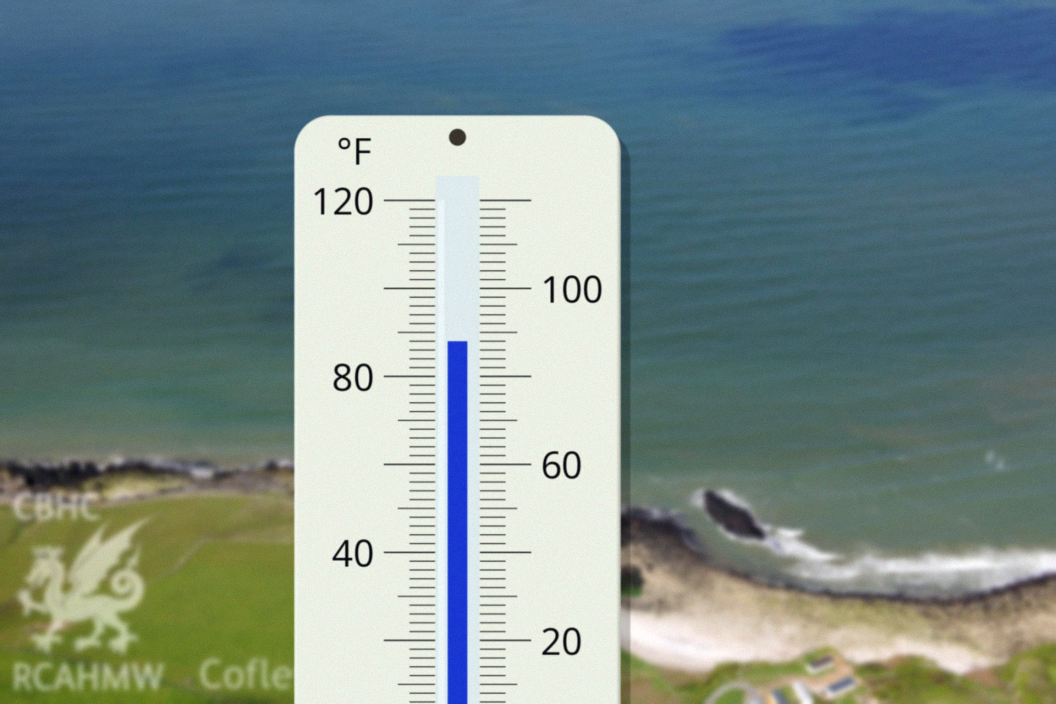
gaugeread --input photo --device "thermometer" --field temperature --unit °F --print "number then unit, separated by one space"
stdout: 88 °F
